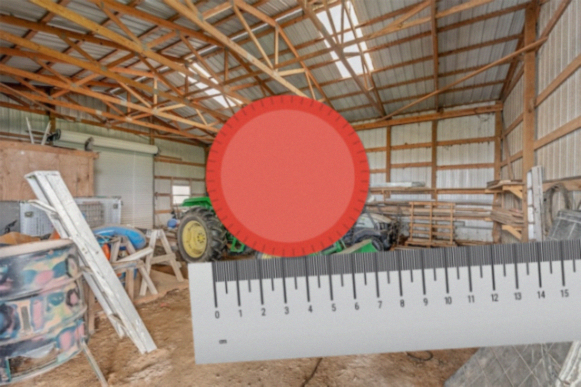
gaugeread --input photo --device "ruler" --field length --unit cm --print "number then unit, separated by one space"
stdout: 7 cm
